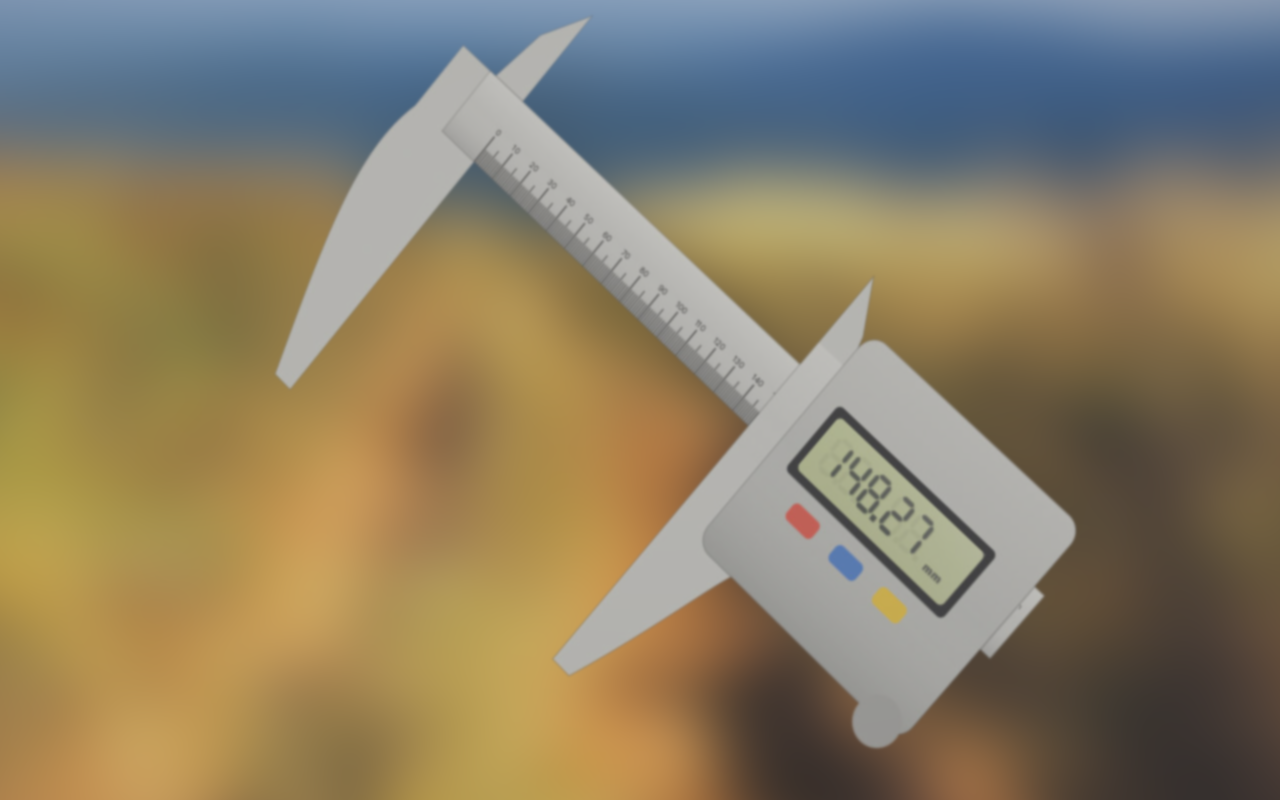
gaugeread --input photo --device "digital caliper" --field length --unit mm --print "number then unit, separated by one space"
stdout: 148.27 mm
